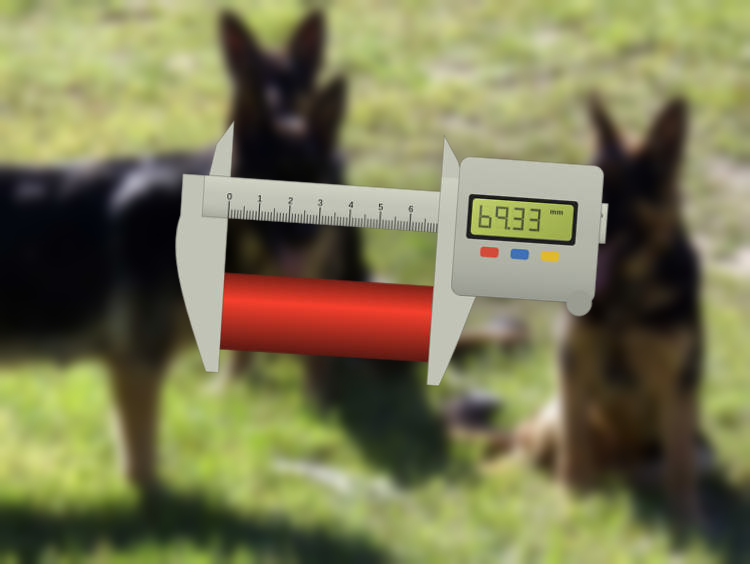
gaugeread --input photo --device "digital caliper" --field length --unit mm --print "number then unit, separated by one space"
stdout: 69.33 mm
